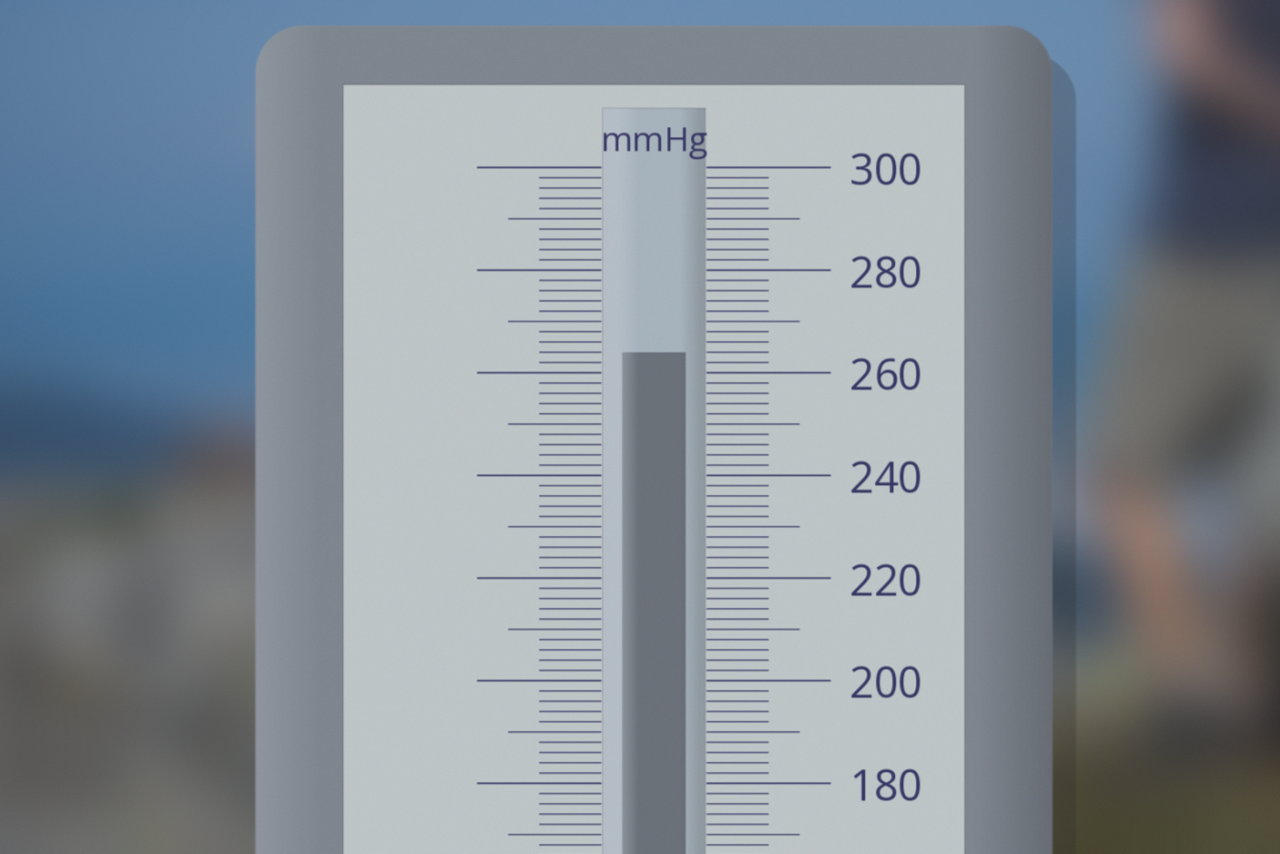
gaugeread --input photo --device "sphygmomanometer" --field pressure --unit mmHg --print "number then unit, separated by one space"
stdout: 264 mmHg
